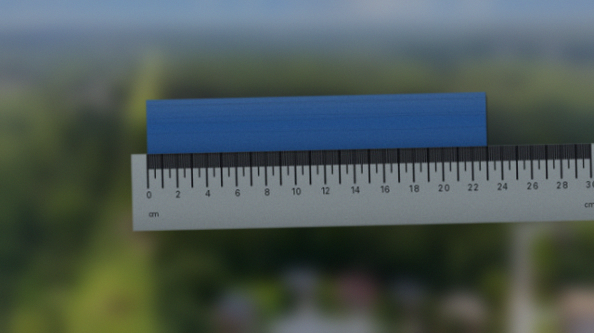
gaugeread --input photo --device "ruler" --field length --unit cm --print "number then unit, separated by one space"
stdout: 23 cm
